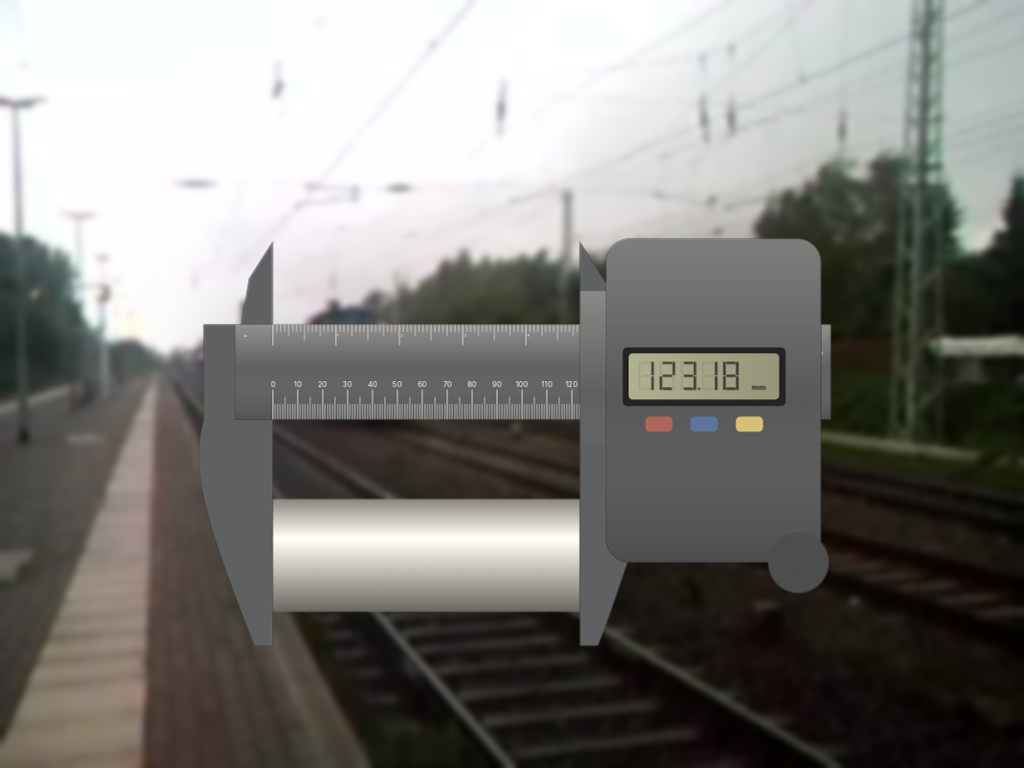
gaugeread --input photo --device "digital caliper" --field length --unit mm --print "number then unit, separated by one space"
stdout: 123.18 mm
